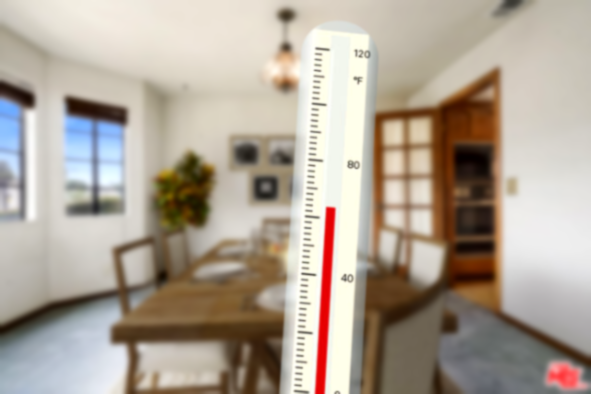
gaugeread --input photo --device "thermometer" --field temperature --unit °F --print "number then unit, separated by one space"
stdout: 64 °F
